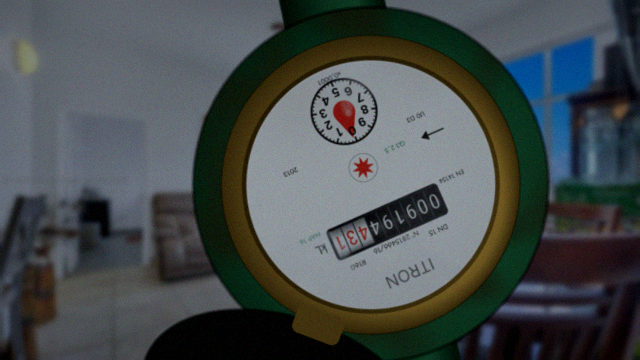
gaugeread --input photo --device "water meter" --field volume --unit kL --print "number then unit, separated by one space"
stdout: 9194.4310 kL
